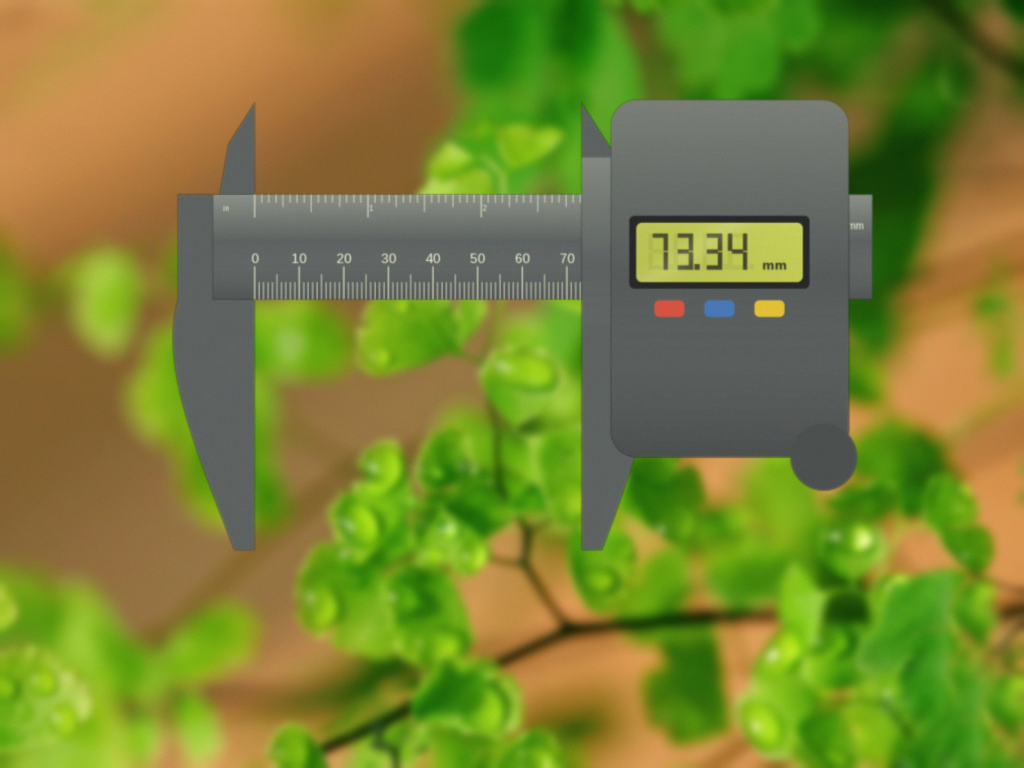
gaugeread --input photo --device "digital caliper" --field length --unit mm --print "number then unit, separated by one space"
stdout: 73.34 mm
